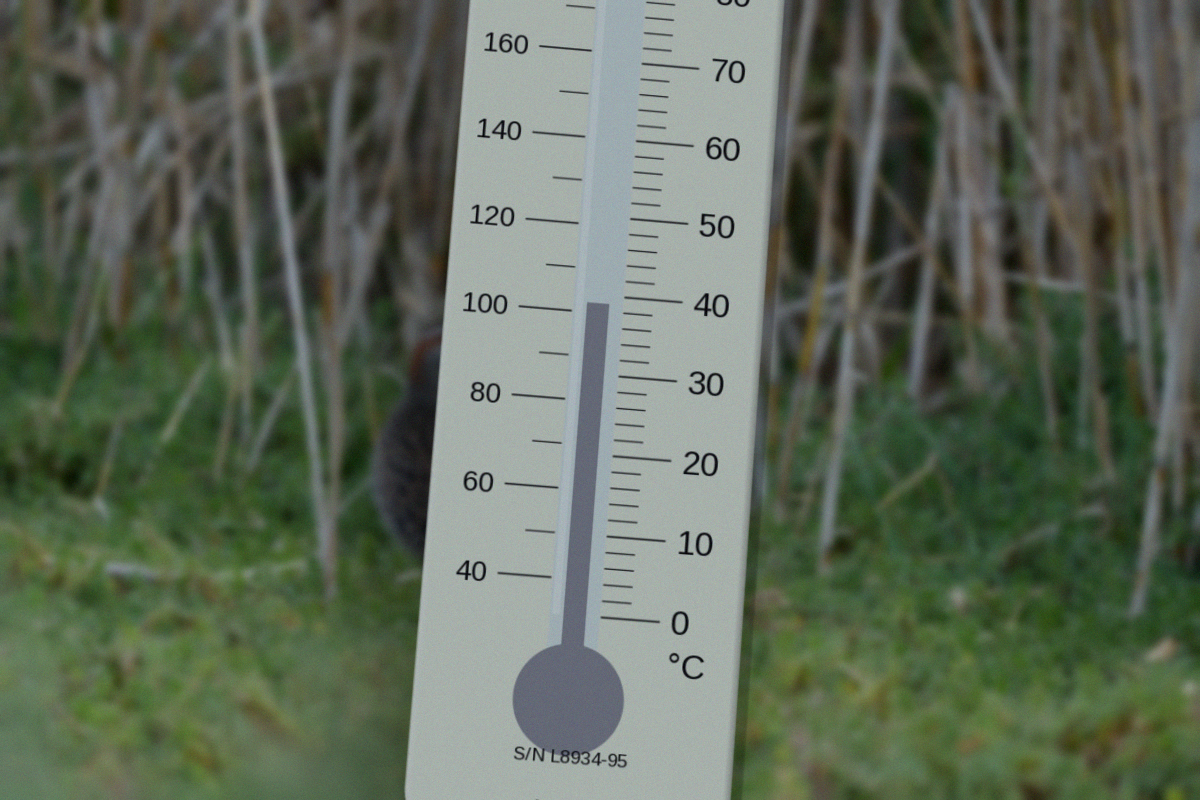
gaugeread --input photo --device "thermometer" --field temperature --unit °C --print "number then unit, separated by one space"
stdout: 39 °C
